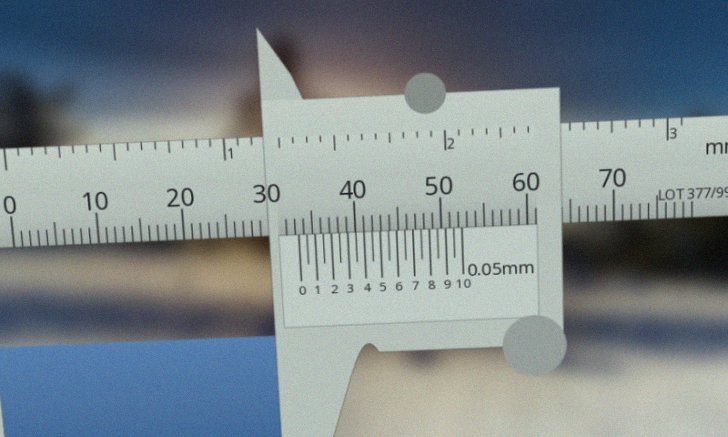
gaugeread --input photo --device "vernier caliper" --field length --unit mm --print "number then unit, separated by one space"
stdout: 33.4 mm
